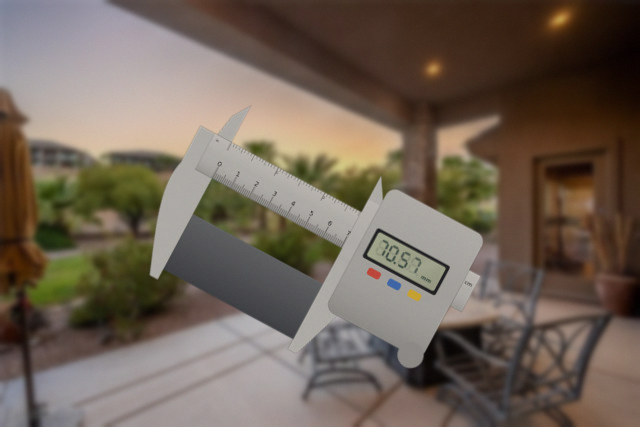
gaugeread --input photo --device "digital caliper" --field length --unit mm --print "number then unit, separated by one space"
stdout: 70.57 mm
